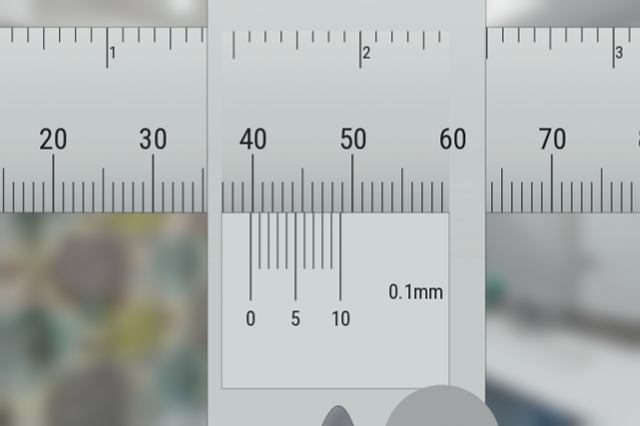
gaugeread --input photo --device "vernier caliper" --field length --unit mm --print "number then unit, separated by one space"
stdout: 39.8 mm
